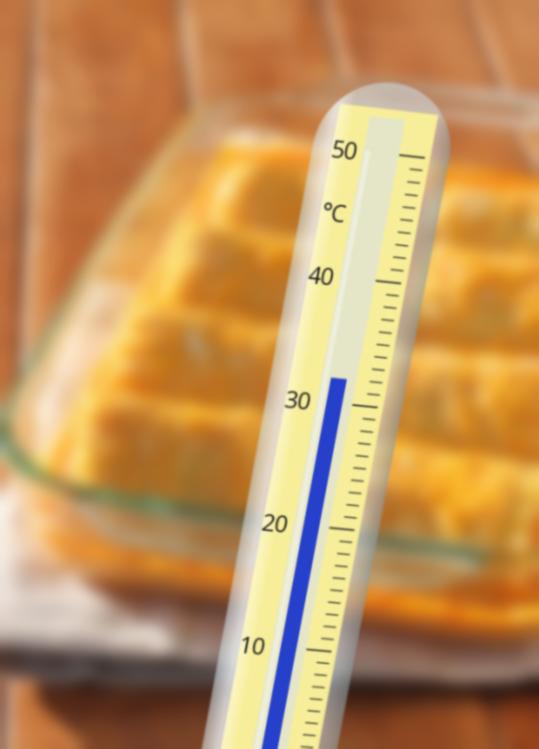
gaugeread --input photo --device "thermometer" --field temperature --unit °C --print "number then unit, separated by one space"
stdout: 32 °C
